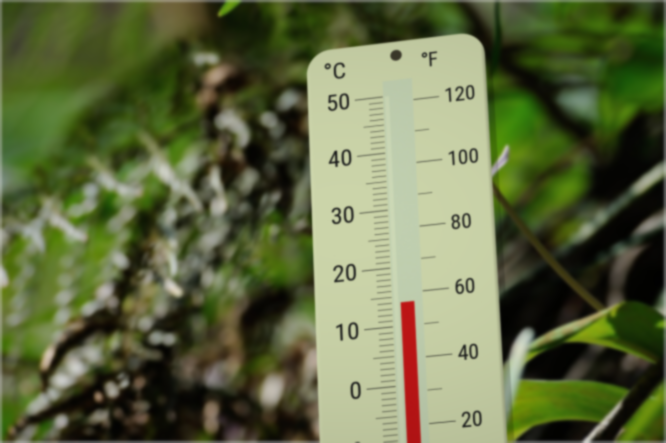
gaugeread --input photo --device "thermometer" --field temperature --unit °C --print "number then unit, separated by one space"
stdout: 14 °C
